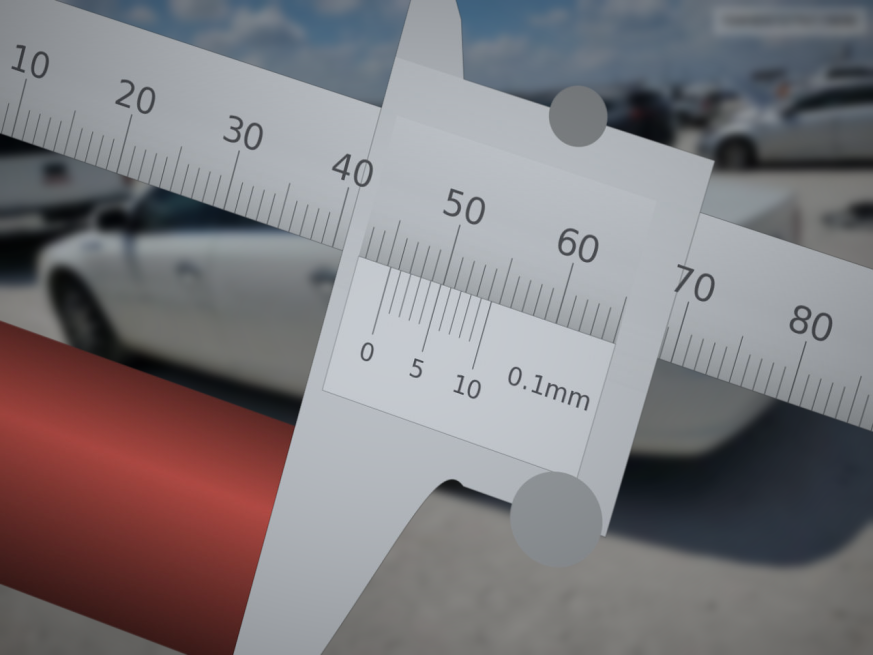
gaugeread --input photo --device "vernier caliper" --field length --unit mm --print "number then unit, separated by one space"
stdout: 45.3 mm
